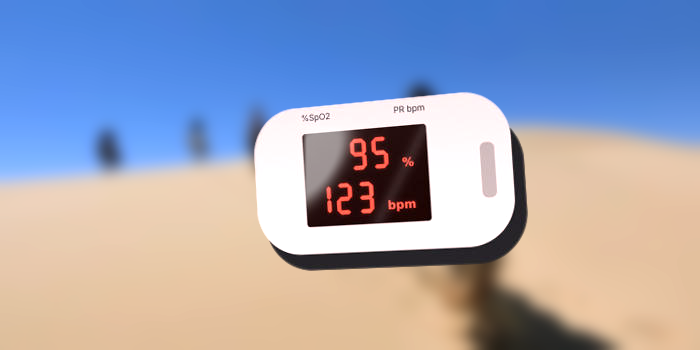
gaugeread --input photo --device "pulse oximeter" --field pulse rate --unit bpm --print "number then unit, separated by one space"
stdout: 123 bpm
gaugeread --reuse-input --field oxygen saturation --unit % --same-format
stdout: 95 %
